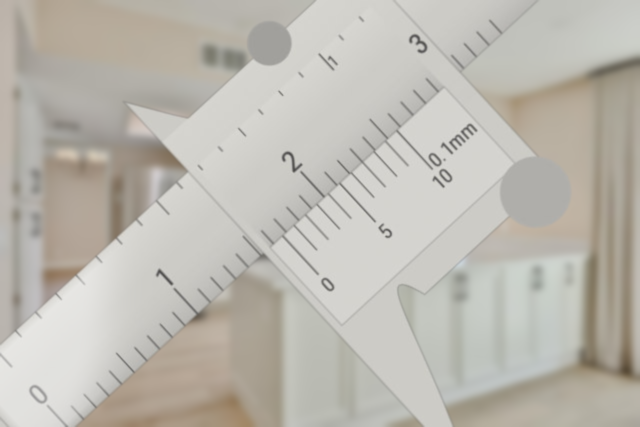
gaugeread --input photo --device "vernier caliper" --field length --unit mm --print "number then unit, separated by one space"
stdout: 16.7 mm
